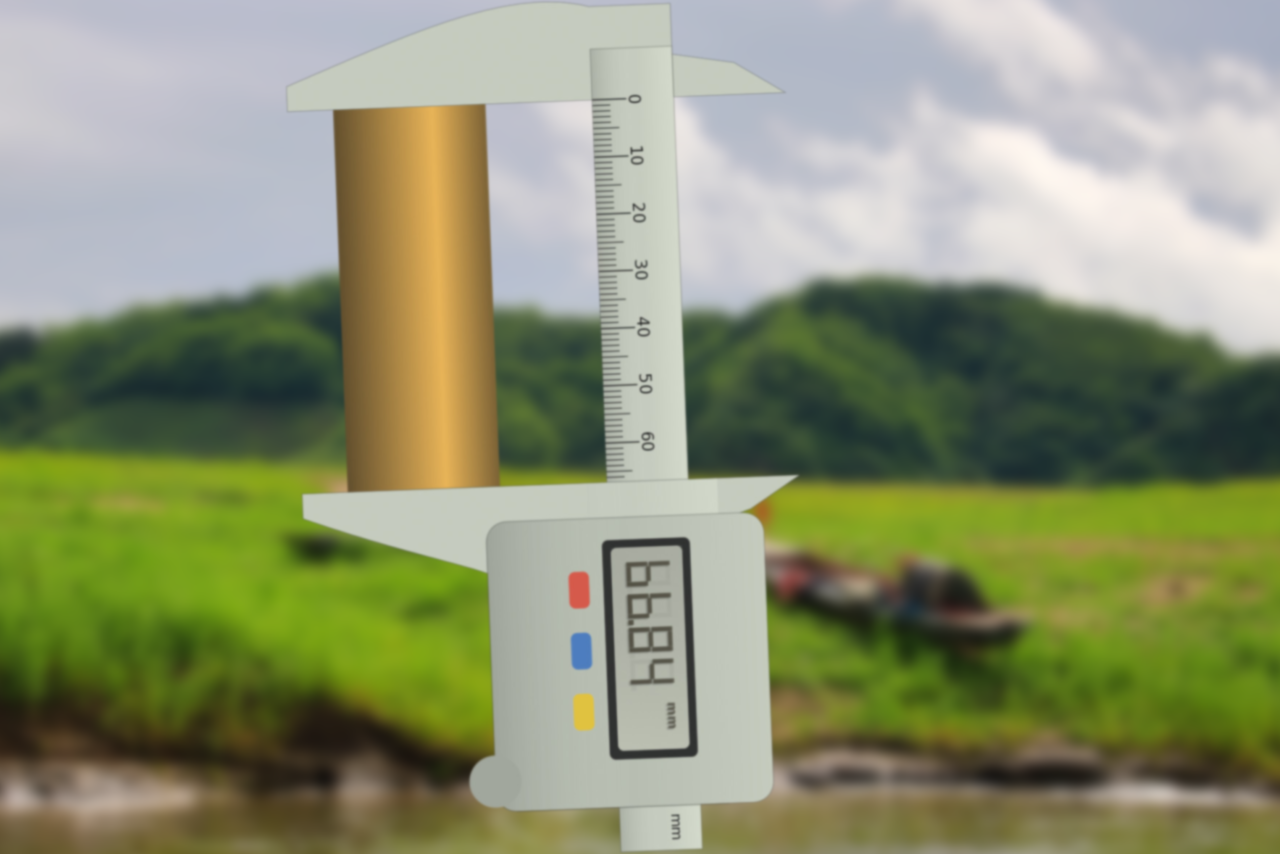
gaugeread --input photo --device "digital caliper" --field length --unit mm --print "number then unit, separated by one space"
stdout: 66.84 mm
